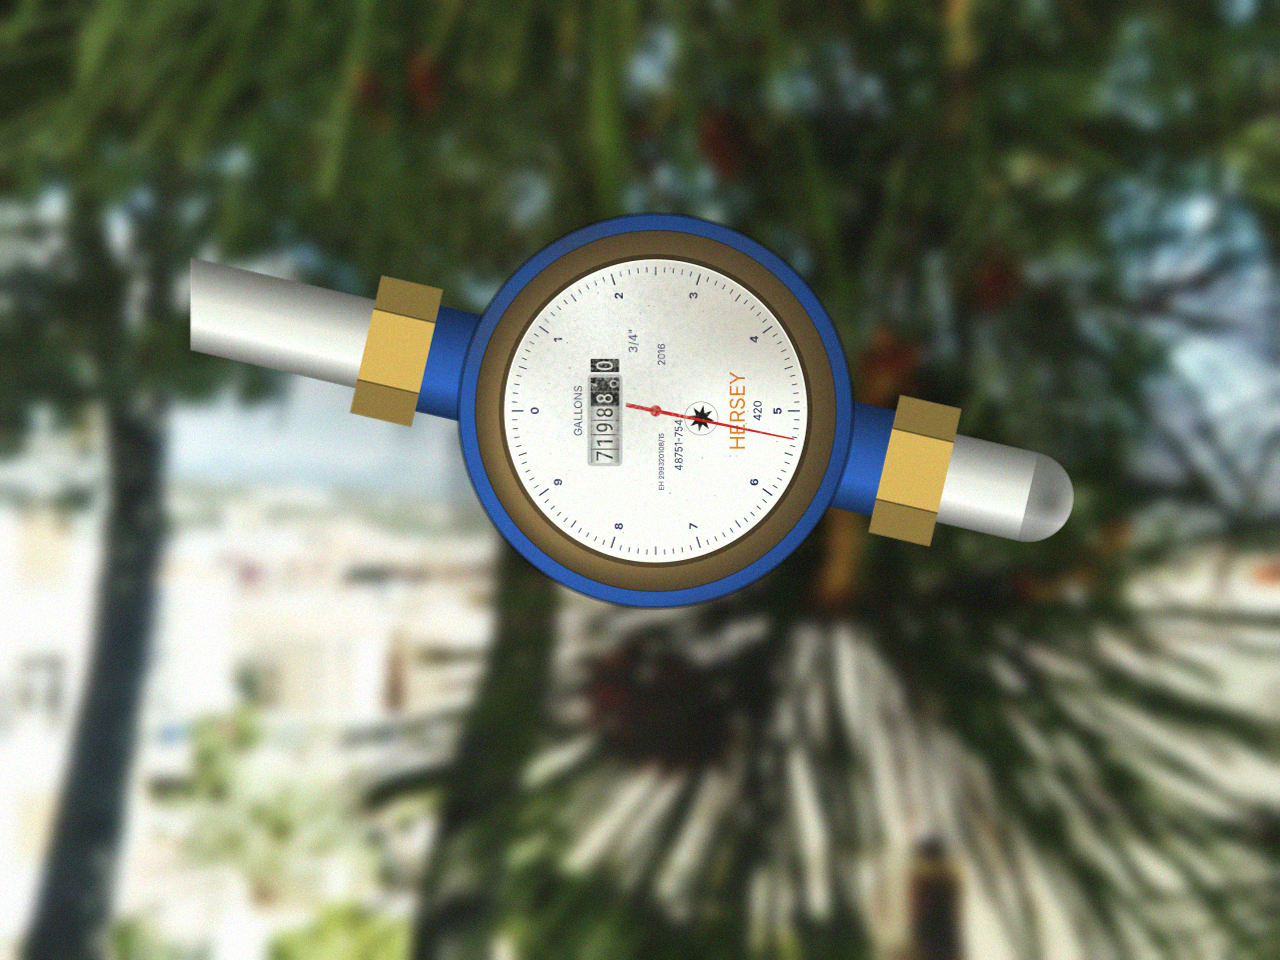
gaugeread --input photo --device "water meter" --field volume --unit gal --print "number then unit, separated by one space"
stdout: 7198875.3 gal
